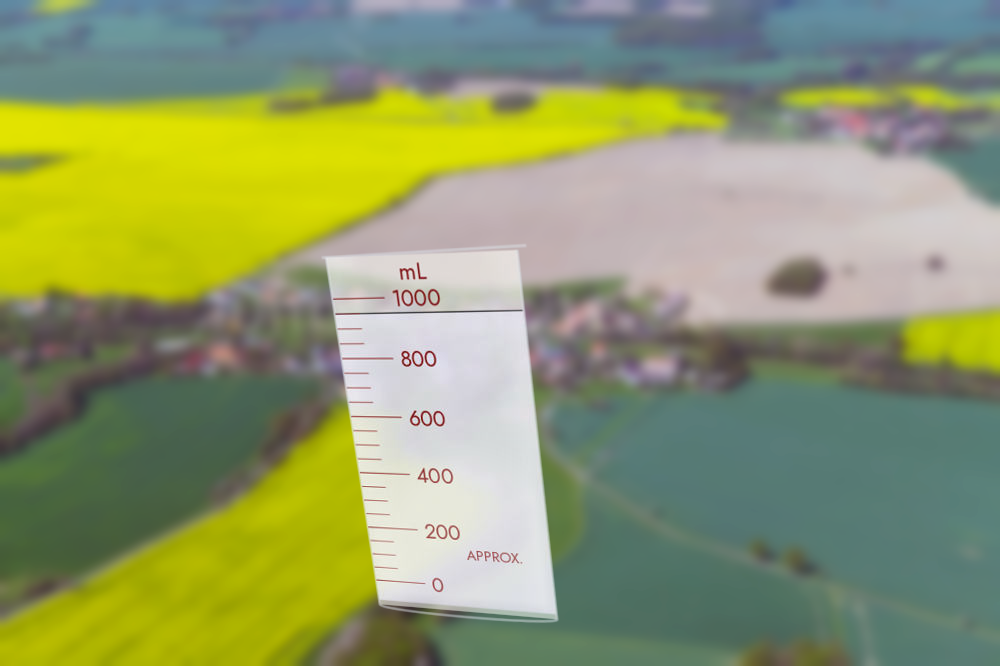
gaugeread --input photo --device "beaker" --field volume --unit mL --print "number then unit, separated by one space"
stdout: 950 mL
